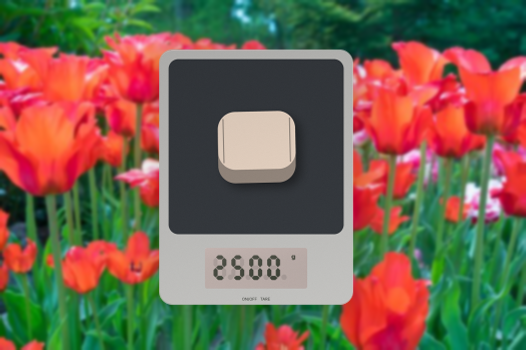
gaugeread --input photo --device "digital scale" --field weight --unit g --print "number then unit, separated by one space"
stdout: 2500 g
